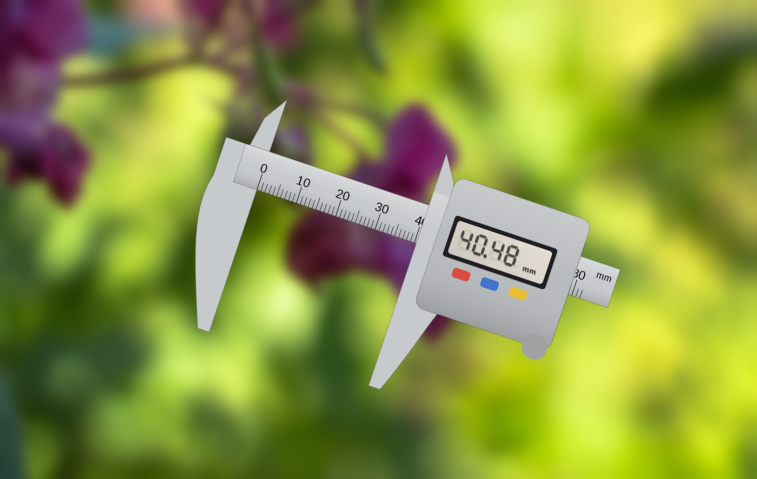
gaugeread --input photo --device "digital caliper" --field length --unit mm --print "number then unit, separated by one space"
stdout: 40.48 mm
